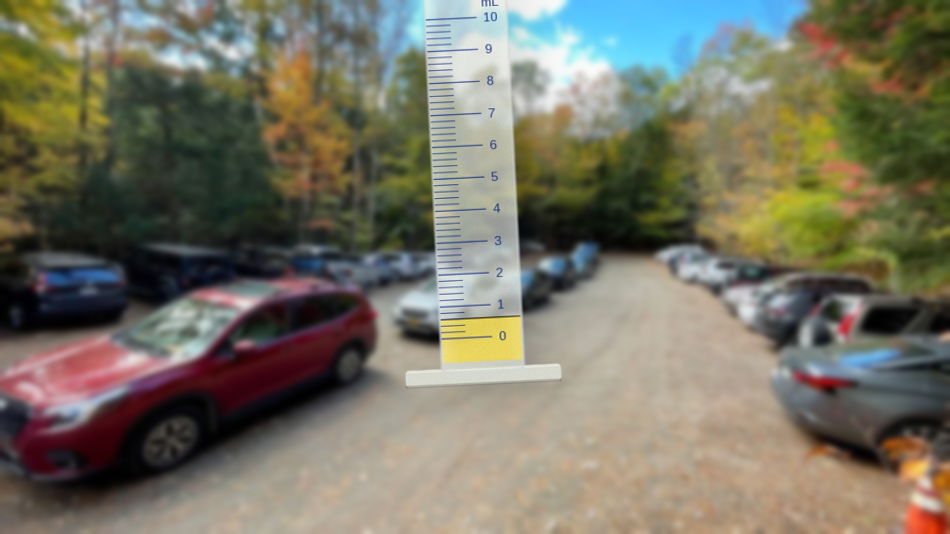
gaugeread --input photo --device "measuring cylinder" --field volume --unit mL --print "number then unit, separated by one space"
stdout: 0.6 mL
